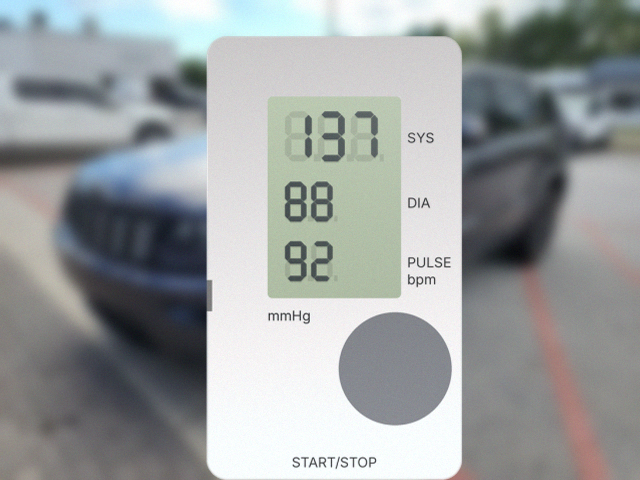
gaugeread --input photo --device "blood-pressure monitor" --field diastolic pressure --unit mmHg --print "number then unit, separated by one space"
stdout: 88 mmHg
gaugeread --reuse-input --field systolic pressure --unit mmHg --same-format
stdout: 137 mmHg
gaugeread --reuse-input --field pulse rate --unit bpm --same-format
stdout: 92 bpm
